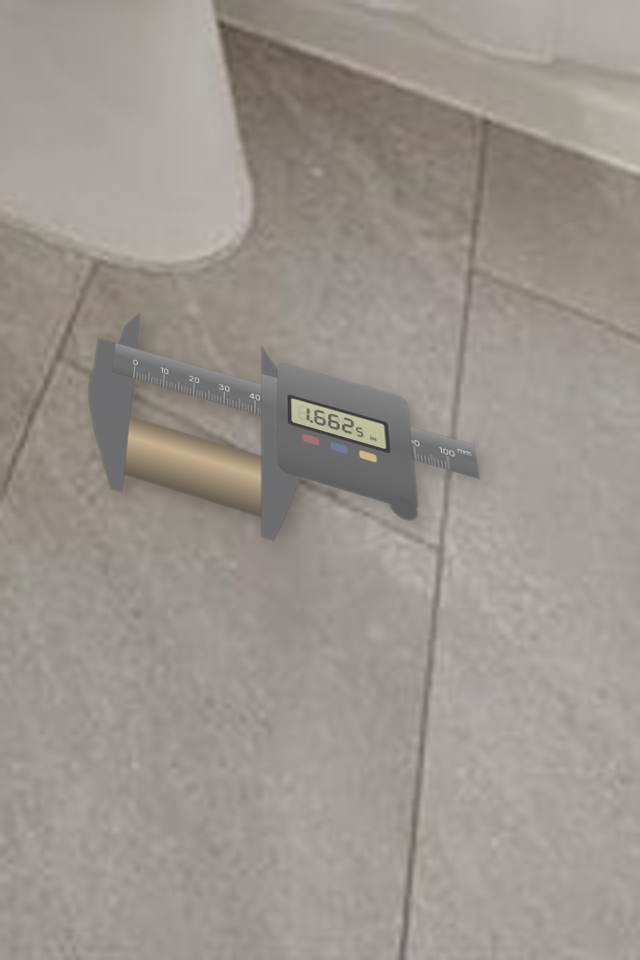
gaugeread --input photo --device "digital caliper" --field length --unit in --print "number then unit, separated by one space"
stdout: 1.6625 in
